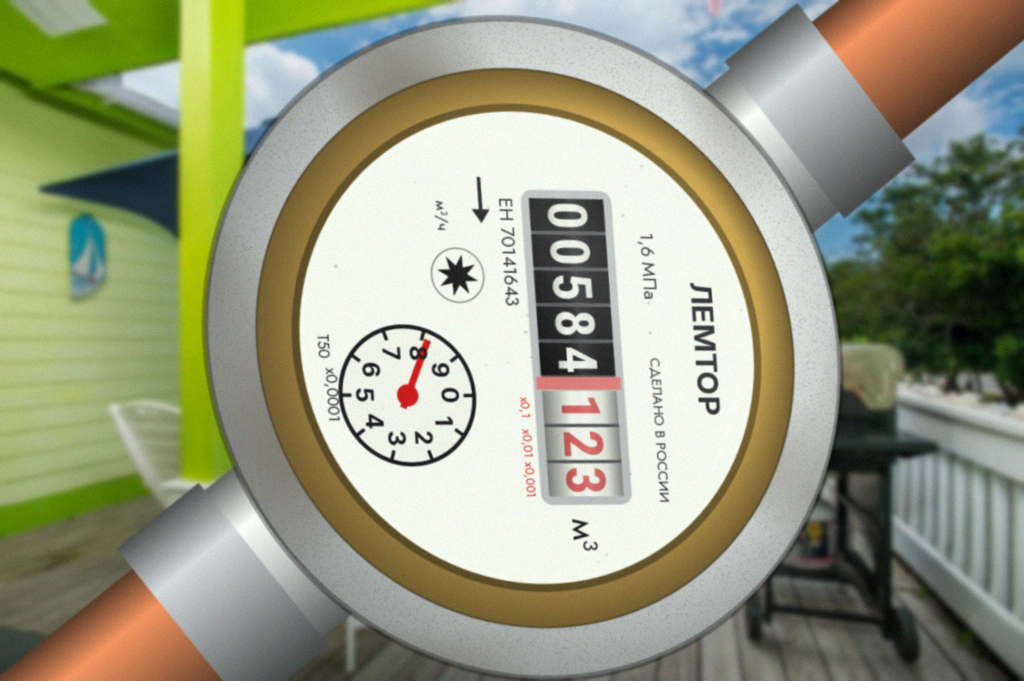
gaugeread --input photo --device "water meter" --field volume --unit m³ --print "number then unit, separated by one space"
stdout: 584.1238 m³
